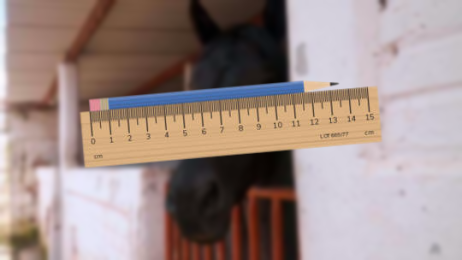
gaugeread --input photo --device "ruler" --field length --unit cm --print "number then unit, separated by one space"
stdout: 13.5 cm
